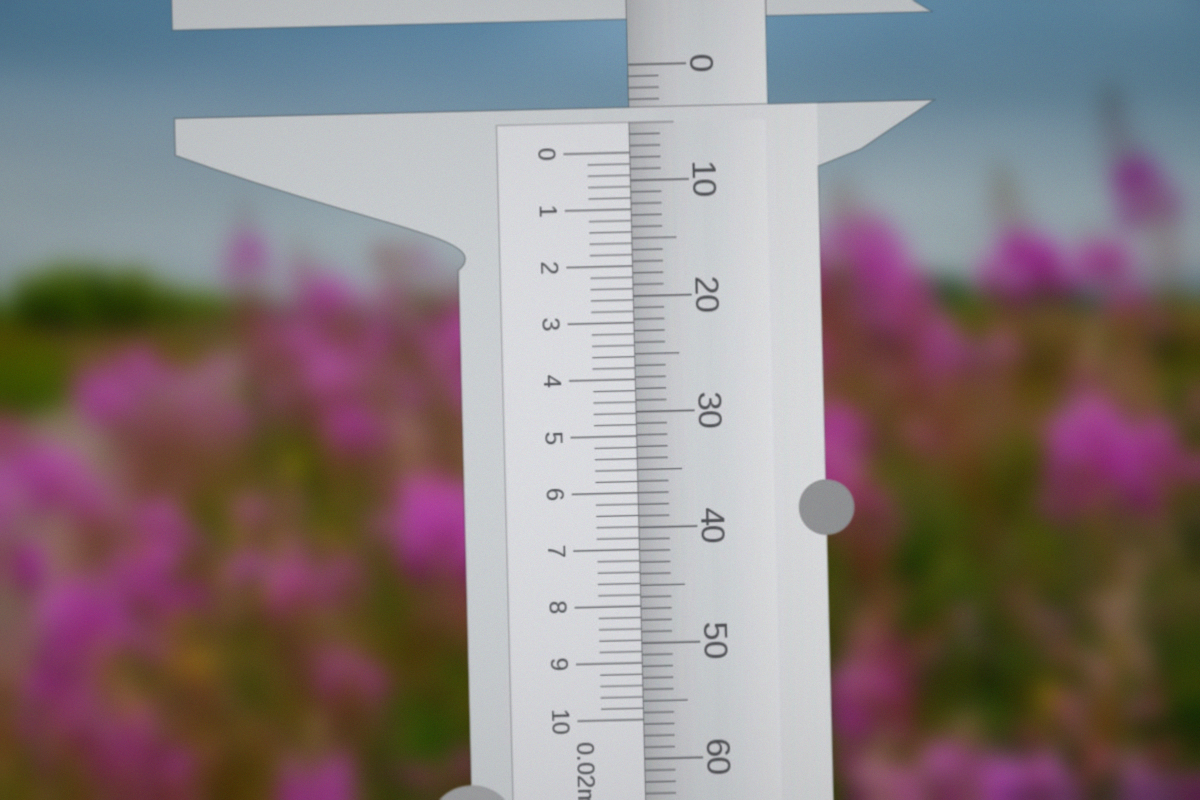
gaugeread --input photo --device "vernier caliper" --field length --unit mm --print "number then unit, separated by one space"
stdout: 7.6 mm
